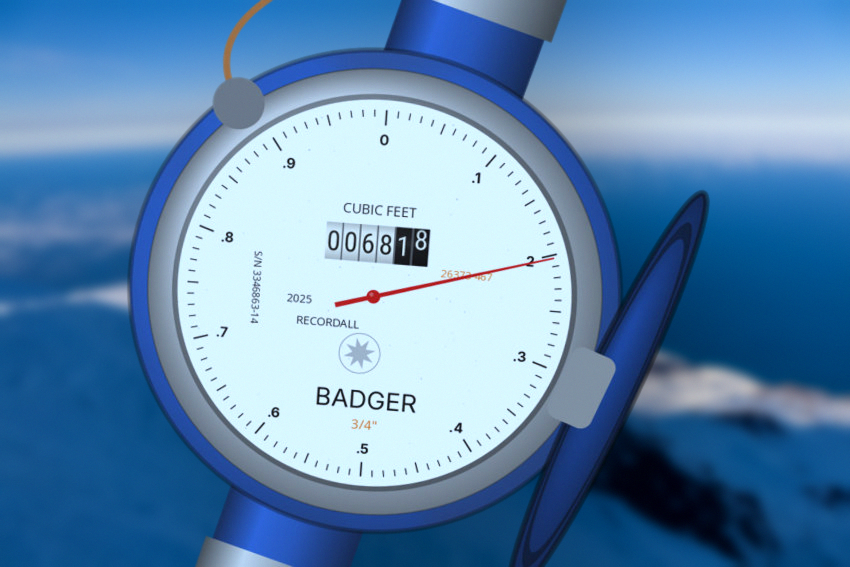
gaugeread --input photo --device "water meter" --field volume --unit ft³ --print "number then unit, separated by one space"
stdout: 6818.20 ft³
